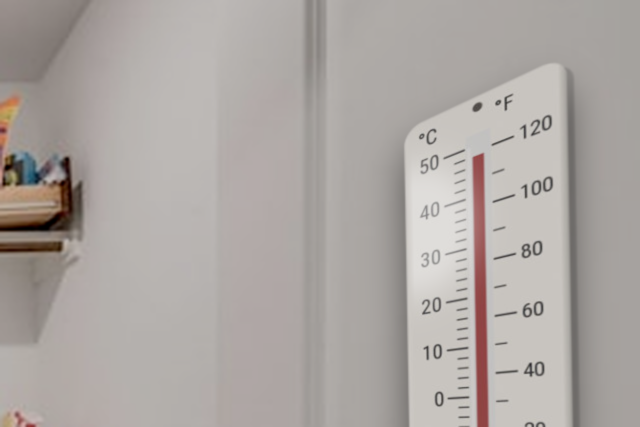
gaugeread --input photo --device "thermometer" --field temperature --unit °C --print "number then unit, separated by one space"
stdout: 48 °C
